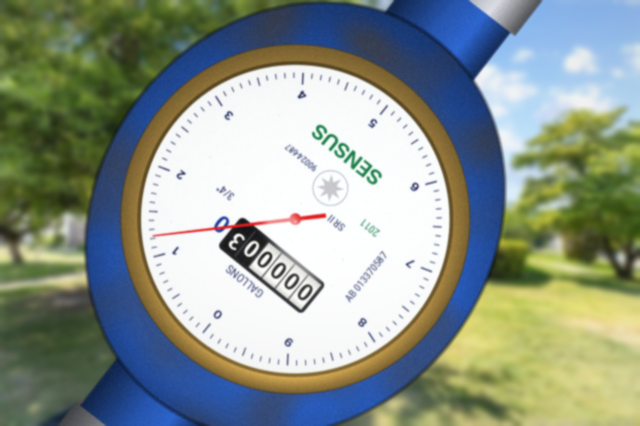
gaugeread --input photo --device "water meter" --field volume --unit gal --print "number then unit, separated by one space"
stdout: 31.2 gal
